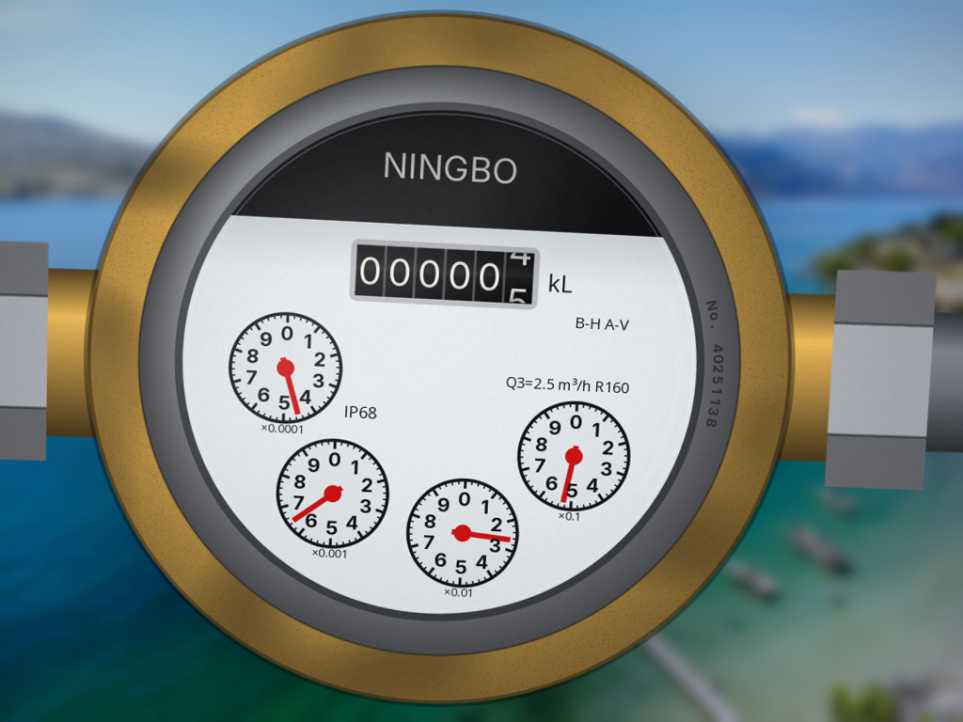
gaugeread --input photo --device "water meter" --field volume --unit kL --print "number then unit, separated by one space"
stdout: 4.5264 kL
